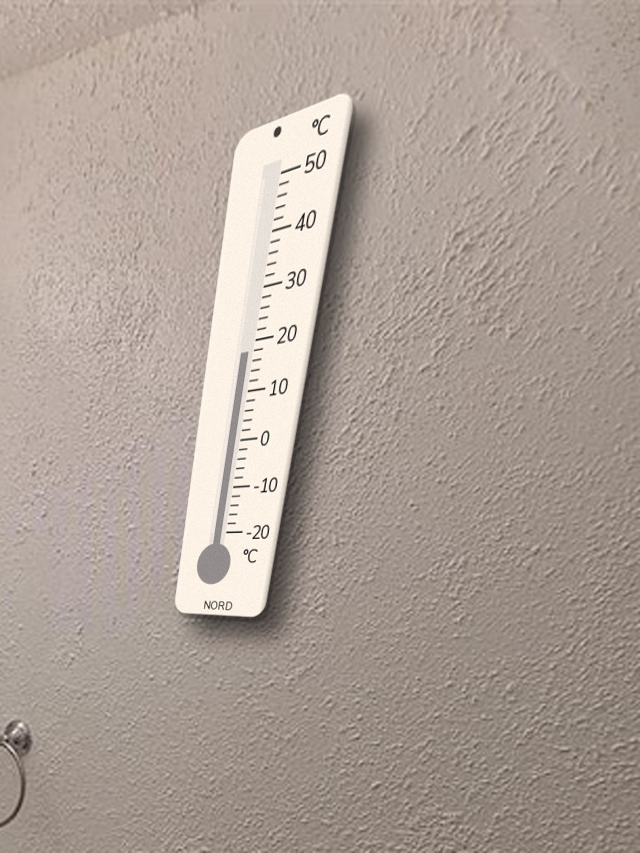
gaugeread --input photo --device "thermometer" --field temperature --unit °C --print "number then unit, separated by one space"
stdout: 18 °C
